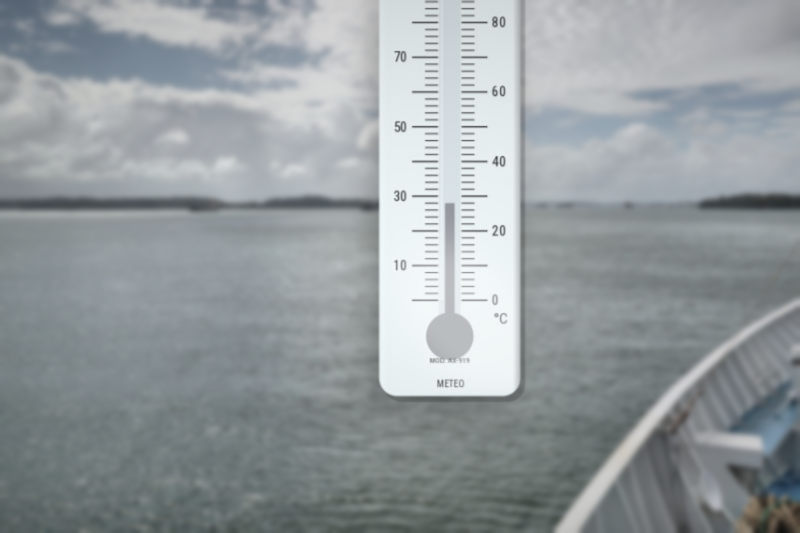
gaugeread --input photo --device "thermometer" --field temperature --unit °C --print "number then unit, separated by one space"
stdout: 28 °C
